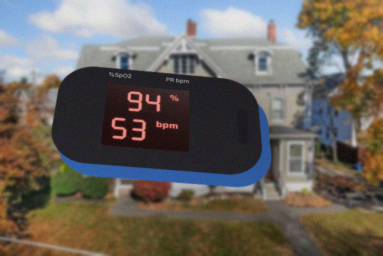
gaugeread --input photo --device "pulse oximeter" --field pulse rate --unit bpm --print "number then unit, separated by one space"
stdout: 53 bpm
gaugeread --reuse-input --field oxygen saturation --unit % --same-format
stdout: 94 %
